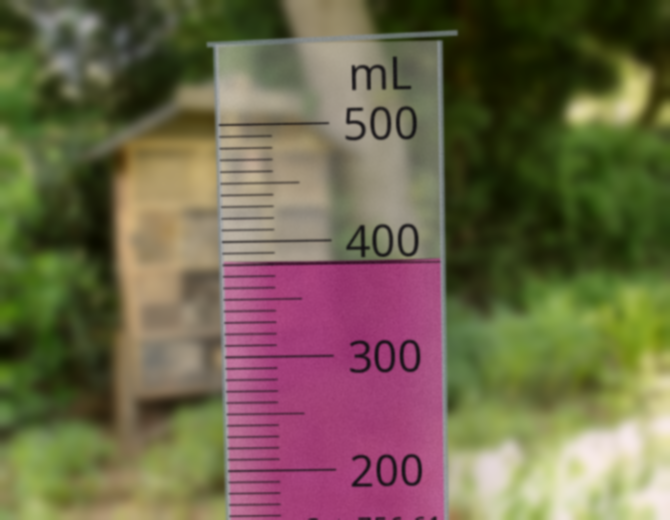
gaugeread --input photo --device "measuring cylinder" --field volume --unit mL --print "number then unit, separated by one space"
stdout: 380 mL
